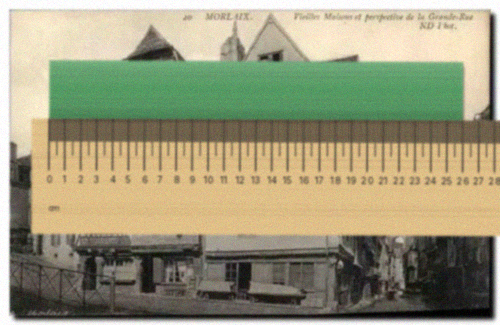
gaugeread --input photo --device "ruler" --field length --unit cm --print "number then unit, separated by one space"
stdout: 26 cm
